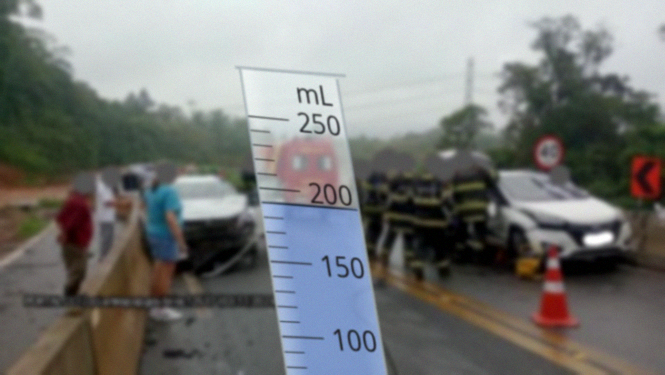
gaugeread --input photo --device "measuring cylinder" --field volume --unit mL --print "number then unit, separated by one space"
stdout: 190 mL
